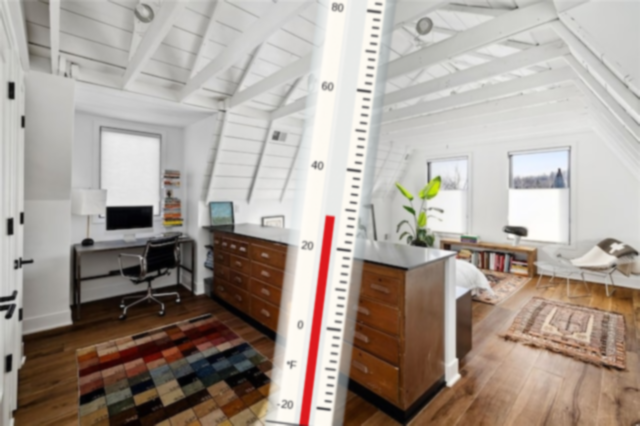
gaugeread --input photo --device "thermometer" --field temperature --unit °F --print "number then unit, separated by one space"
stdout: 28 °F
